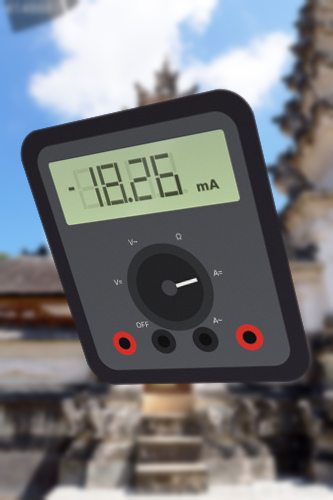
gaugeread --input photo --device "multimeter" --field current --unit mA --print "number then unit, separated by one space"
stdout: -18.26 mA
